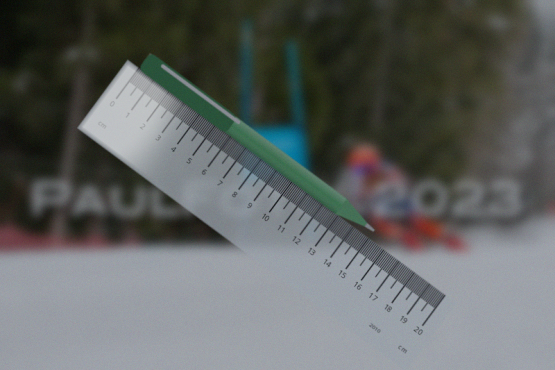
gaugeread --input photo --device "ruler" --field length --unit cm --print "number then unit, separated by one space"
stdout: 15 cm
